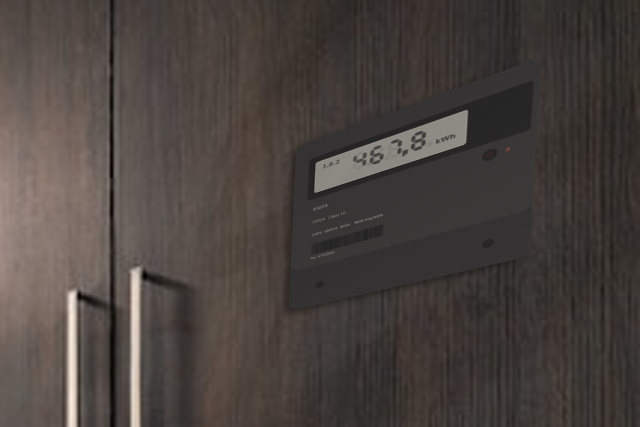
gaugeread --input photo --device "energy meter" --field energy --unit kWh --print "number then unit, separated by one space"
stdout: 467.8 kWh
